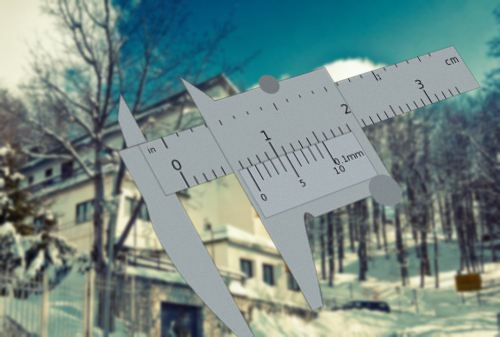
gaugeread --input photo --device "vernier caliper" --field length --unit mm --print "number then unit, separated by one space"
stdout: 6.4 mm
